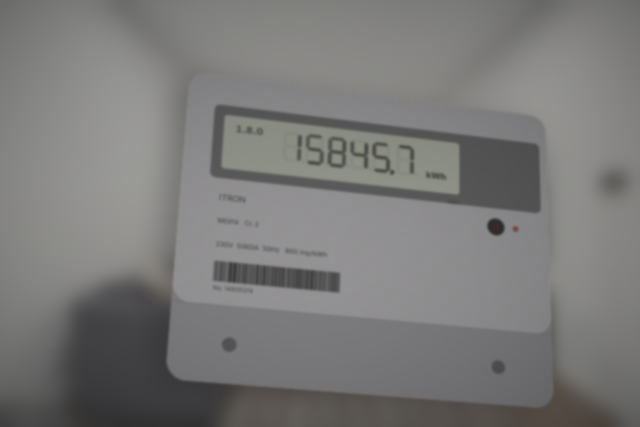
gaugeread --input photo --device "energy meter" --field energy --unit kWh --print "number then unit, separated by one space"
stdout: 15845.7 kWh
